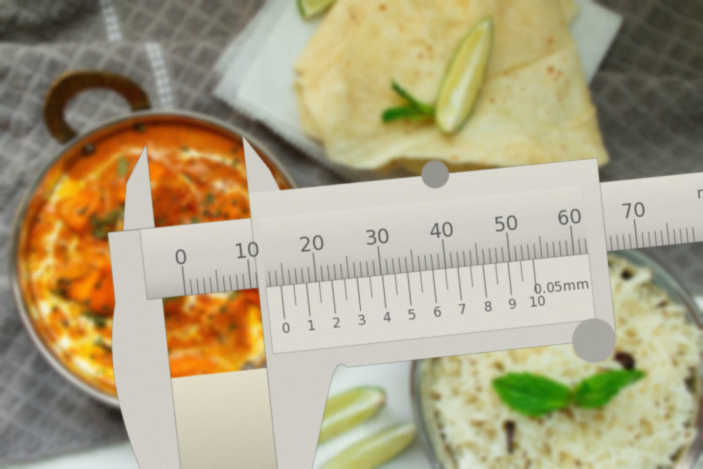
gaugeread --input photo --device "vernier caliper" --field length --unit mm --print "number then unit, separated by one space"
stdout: 14.6 mm
